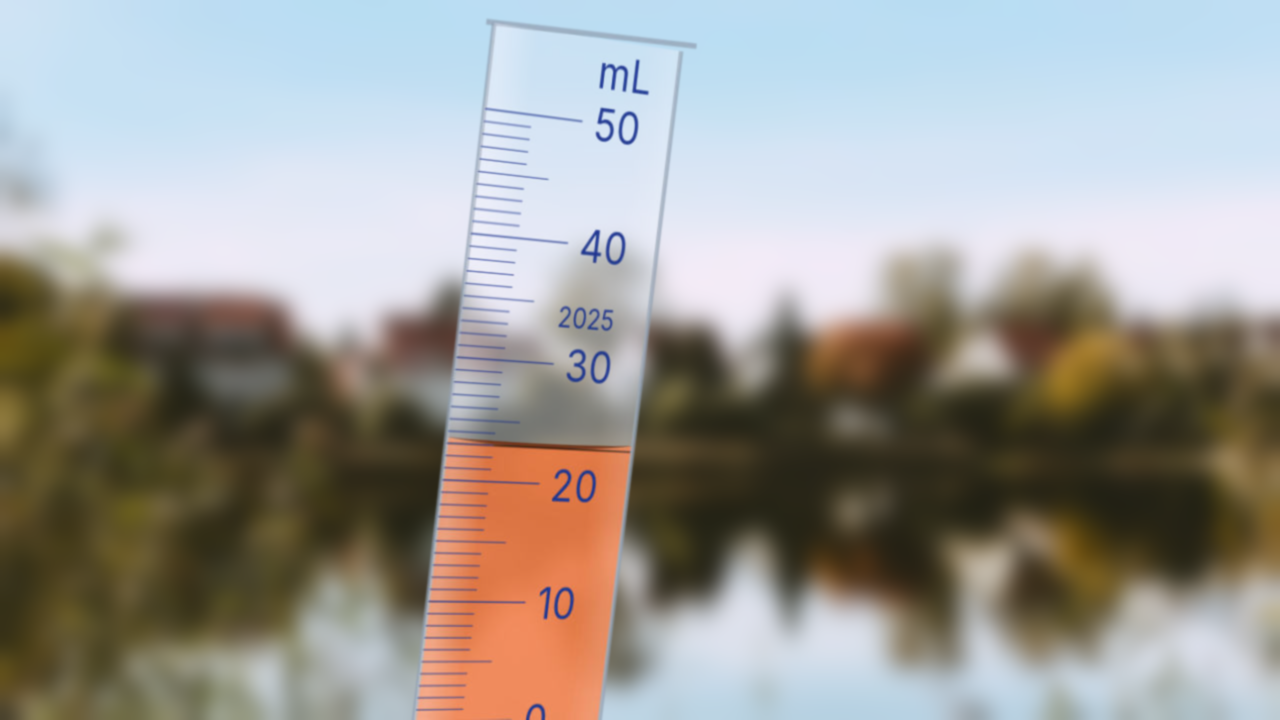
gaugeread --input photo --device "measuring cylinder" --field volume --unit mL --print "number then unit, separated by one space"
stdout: 23 mL
